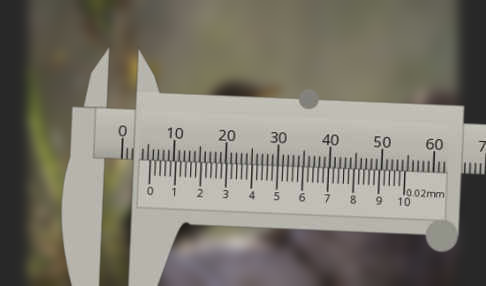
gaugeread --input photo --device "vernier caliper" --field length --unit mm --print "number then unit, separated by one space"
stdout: 5.5 mm
